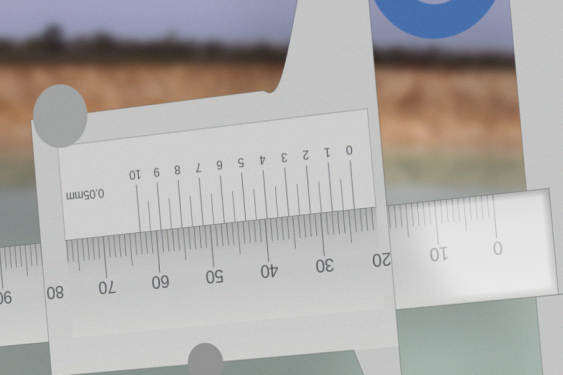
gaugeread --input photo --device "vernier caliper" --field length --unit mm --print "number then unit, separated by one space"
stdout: 24.0 mm
